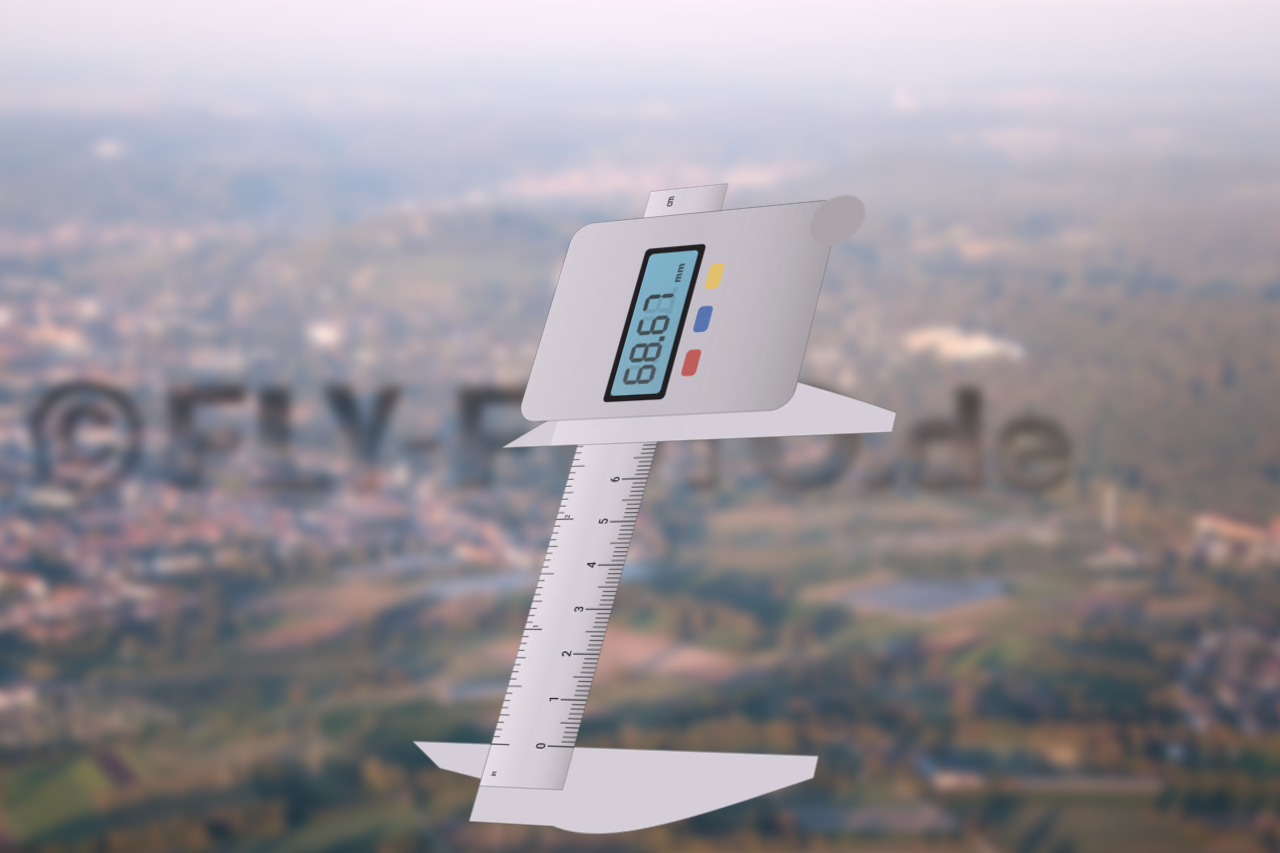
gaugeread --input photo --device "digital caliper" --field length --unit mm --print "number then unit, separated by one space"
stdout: 68.67 mm
